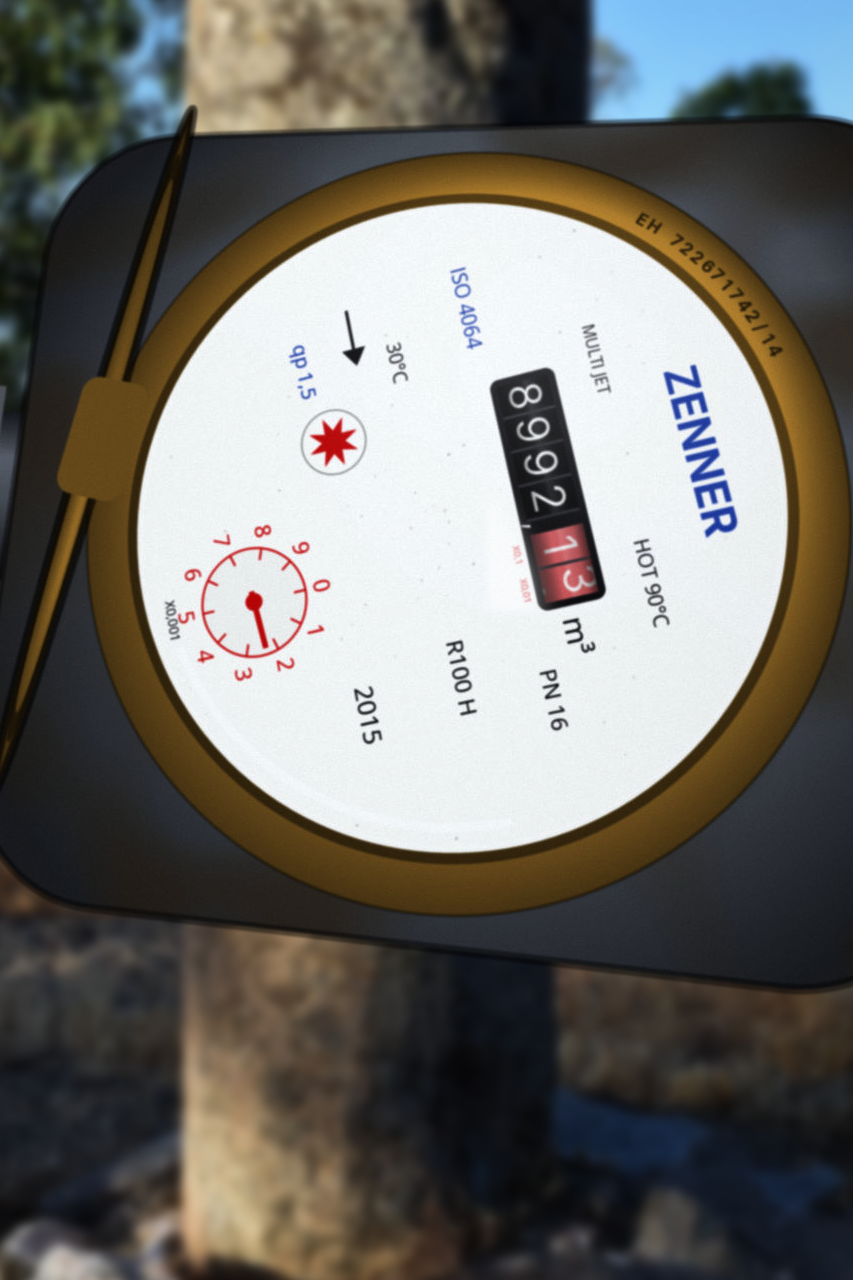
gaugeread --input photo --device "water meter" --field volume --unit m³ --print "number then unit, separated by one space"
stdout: 8992.132 m³
